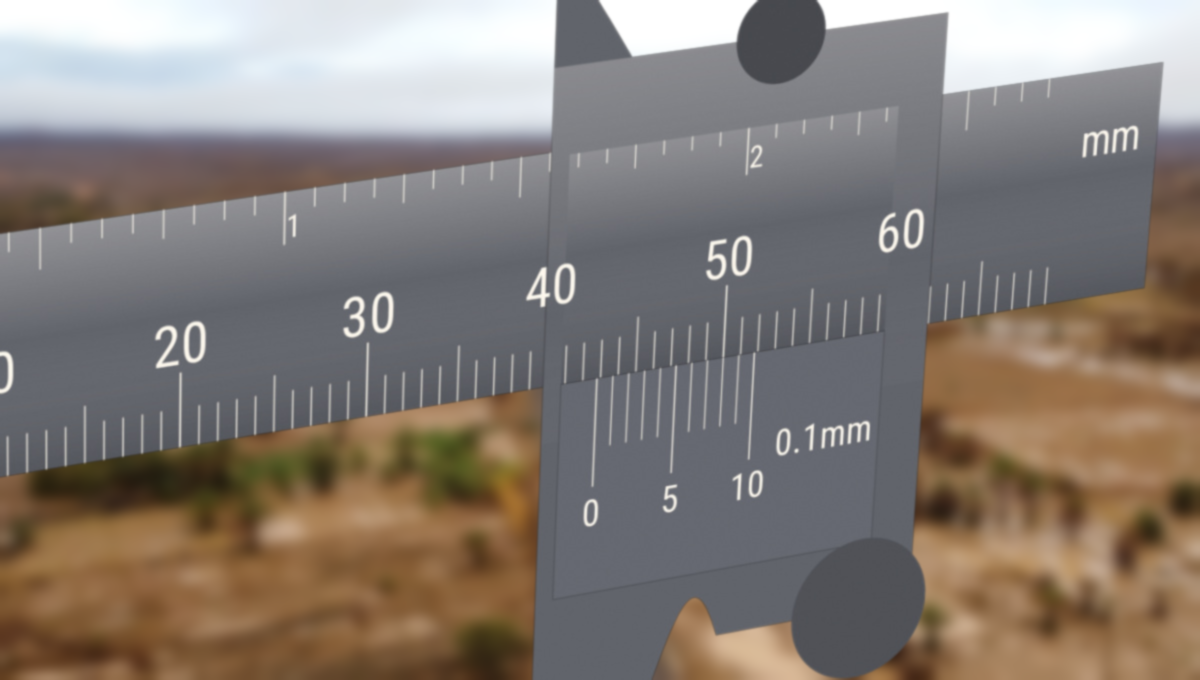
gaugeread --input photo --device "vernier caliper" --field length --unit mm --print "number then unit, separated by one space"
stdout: 42.8 mm
